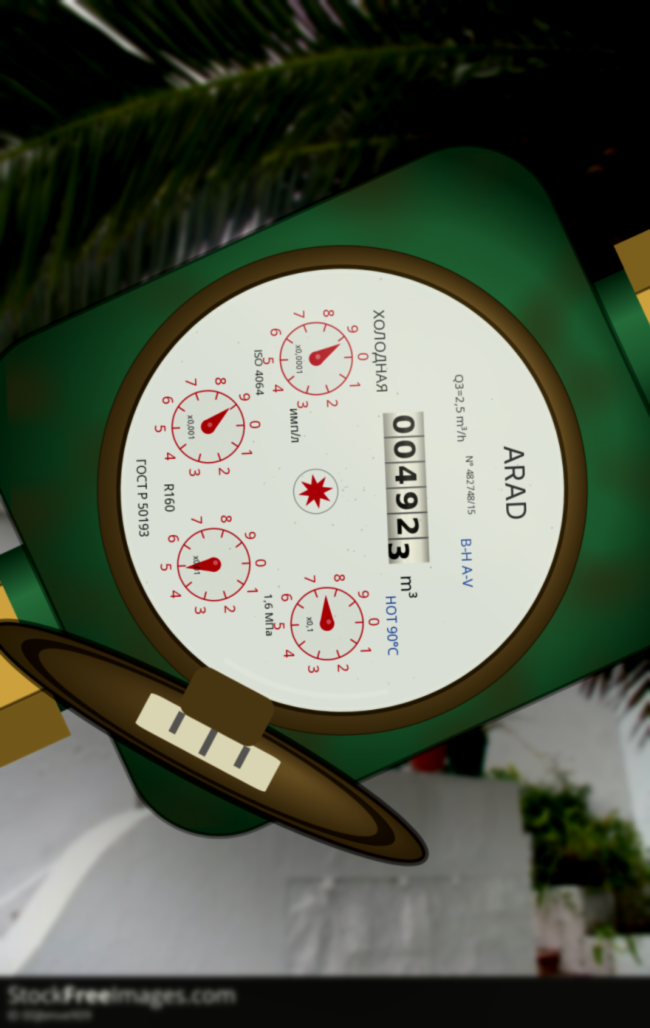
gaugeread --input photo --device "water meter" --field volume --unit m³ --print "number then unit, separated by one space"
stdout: 4922.7489 m³
